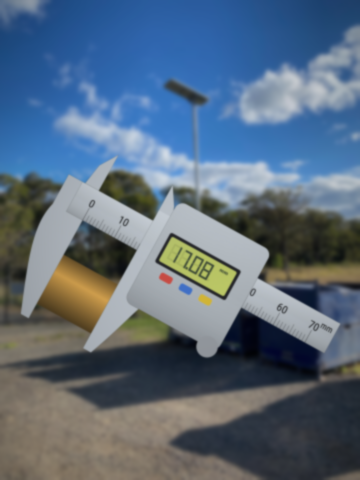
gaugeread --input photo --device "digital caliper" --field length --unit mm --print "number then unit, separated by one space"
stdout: 17.08 mm
